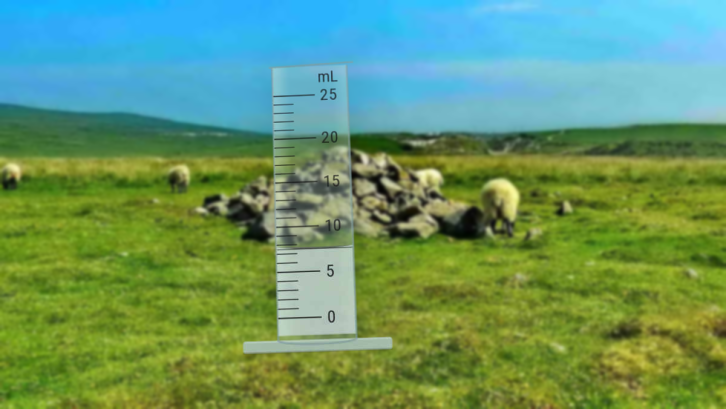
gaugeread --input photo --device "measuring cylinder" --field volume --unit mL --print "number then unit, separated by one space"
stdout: 7.5 mL
